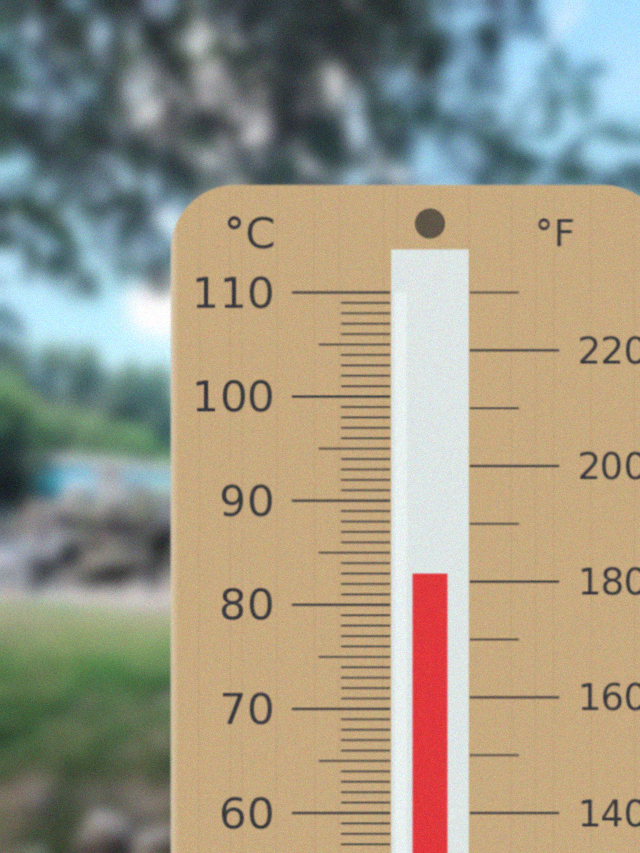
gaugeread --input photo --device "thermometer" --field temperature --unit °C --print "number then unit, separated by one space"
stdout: 83 °C
